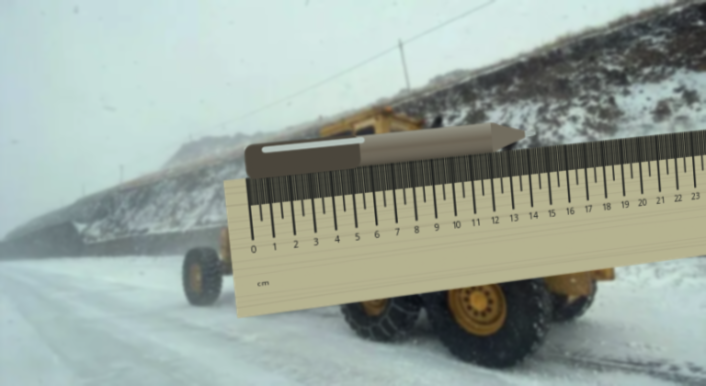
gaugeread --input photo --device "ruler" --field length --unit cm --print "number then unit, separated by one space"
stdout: 14.5 cm
